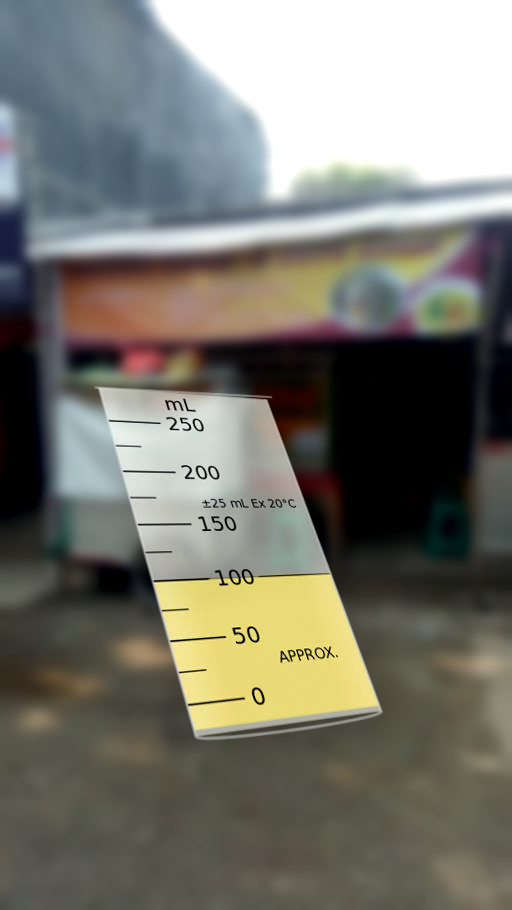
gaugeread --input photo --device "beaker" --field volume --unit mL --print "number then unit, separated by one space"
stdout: 100 mL
